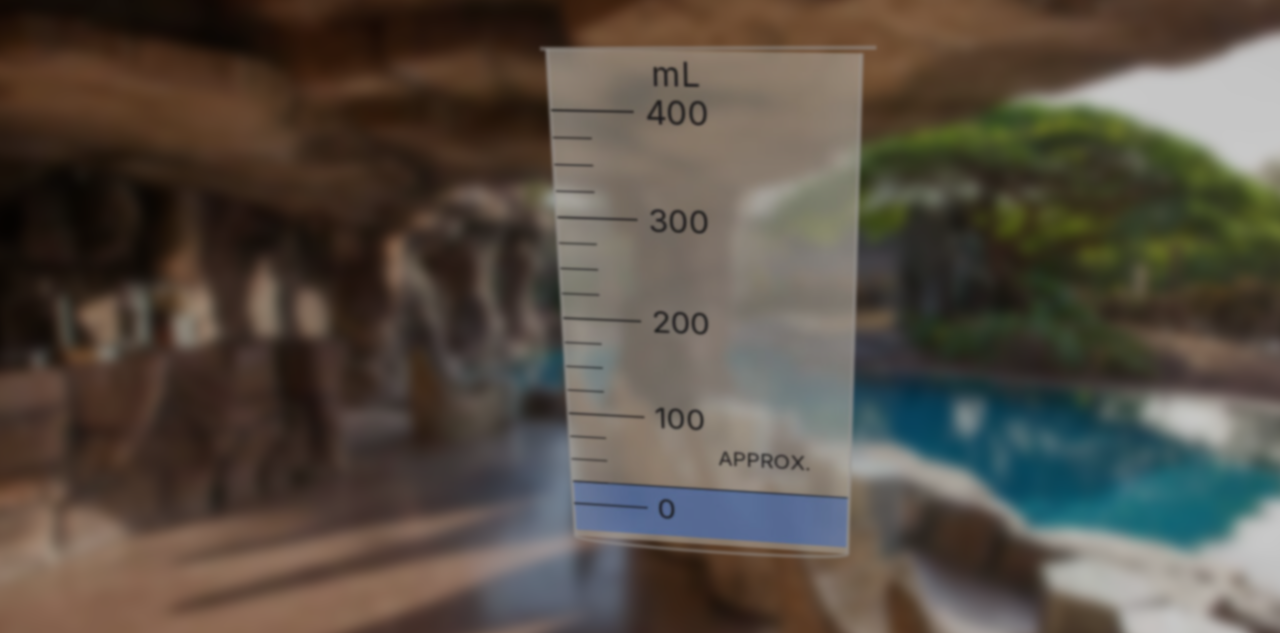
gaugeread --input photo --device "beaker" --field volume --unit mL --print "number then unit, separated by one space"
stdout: 25 mL
